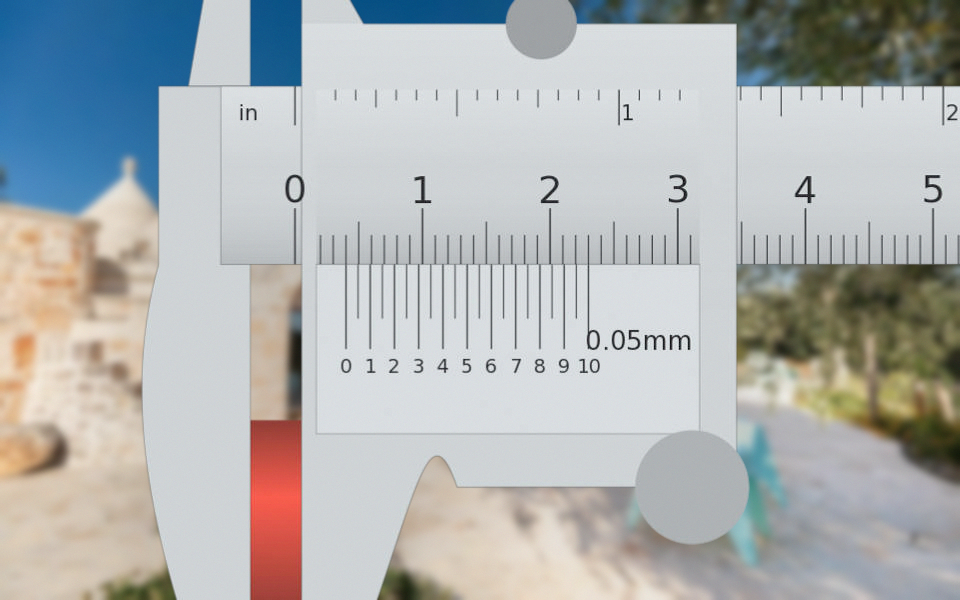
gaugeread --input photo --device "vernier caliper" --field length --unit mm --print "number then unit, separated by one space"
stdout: 4.0 mm
